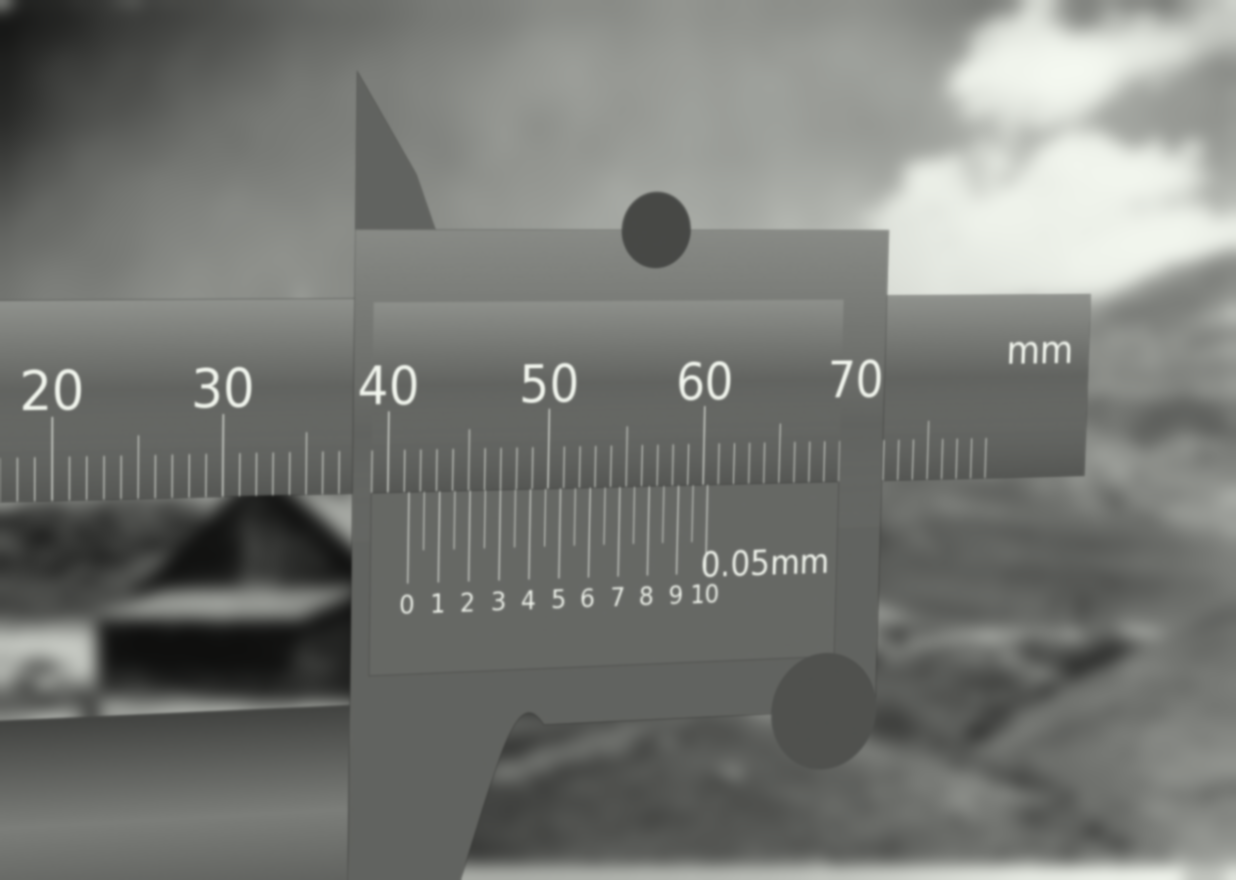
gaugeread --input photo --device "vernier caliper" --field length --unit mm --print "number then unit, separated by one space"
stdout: 41.3 mm
